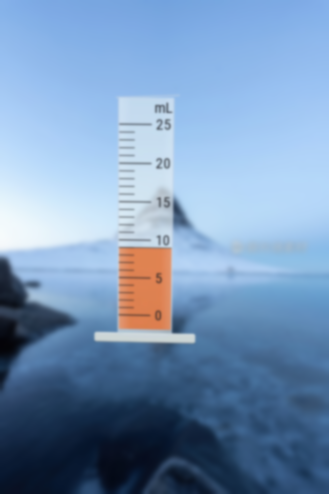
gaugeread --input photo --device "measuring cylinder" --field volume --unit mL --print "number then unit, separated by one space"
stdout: 9 mL
